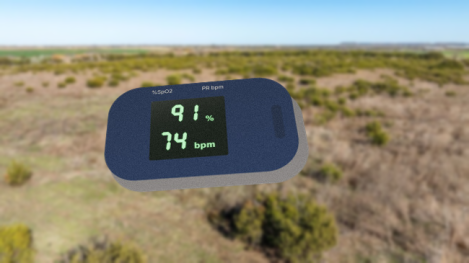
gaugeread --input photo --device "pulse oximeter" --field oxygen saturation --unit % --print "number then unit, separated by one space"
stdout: 91 %
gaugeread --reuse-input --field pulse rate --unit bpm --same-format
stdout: 74 bpm
